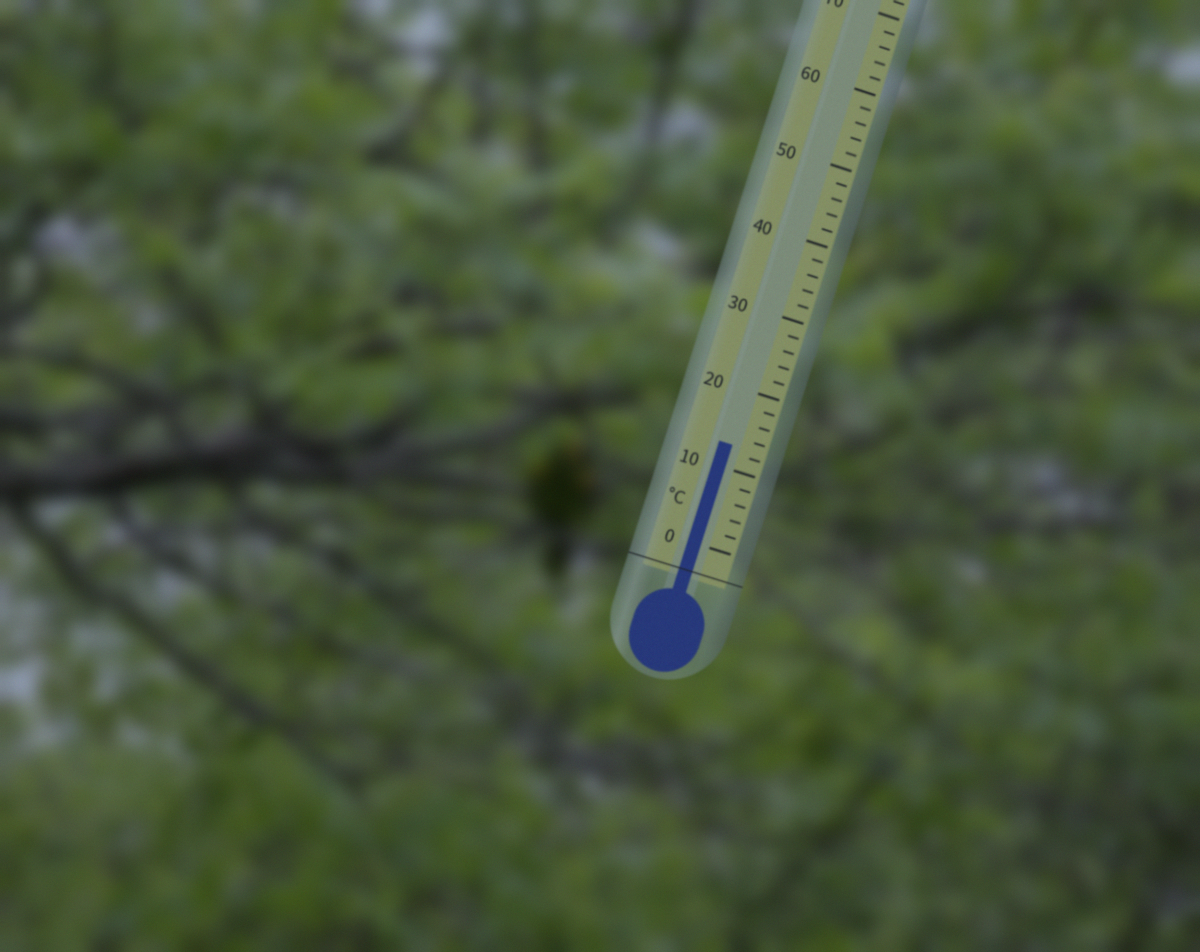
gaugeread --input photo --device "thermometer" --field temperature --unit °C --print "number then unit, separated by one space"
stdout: 13 °C
